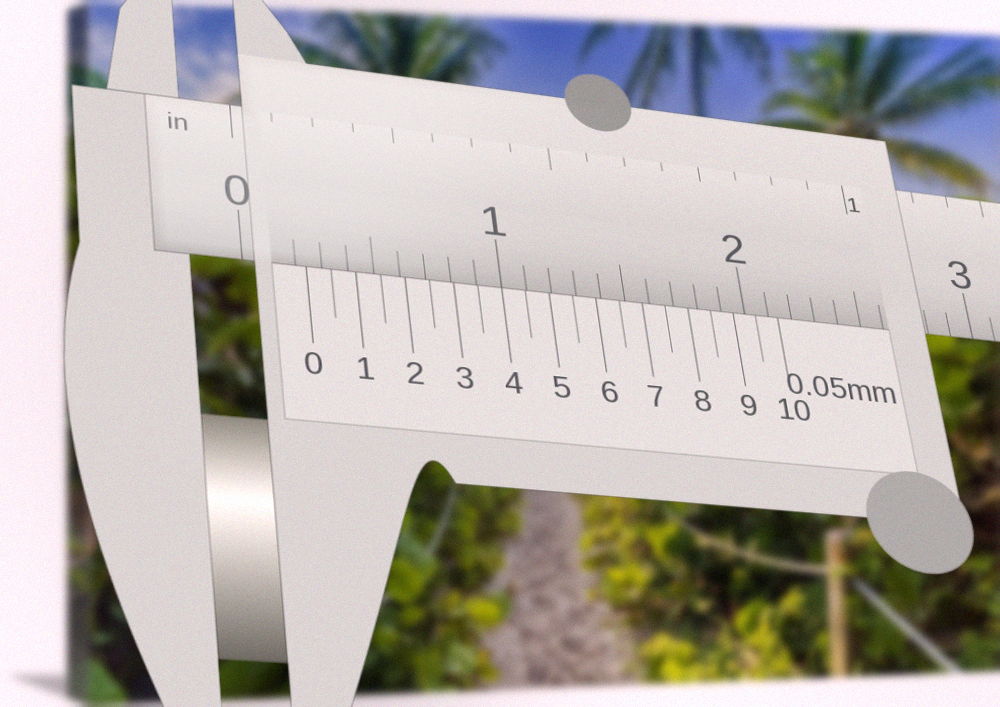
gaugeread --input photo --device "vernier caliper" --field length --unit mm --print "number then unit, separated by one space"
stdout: 2.4 mm
